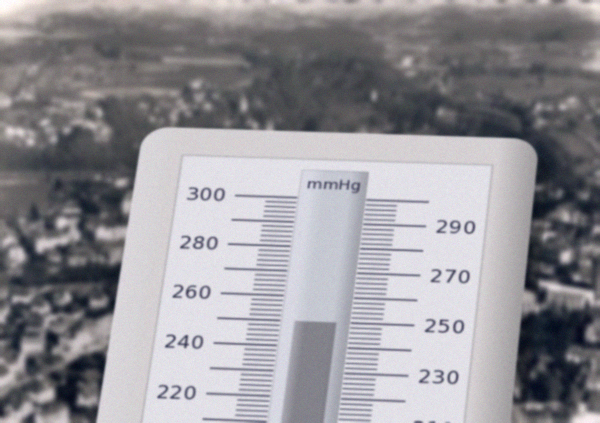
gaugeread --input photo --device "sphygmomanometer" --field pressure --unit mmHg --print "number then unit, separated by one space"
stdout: 250 mmHg
